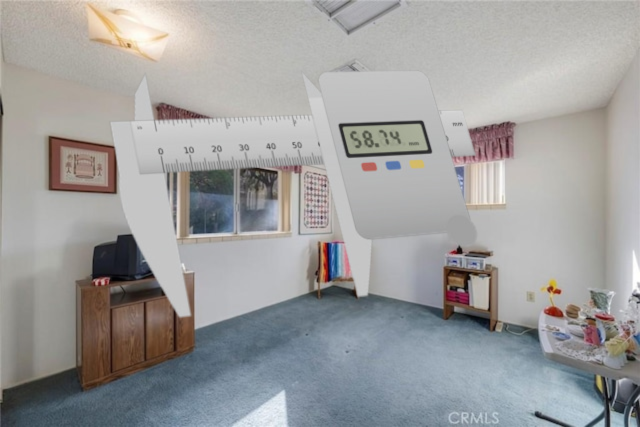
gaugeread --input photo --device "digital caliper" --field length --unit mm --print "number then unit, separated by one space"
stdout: 58.74 mm
